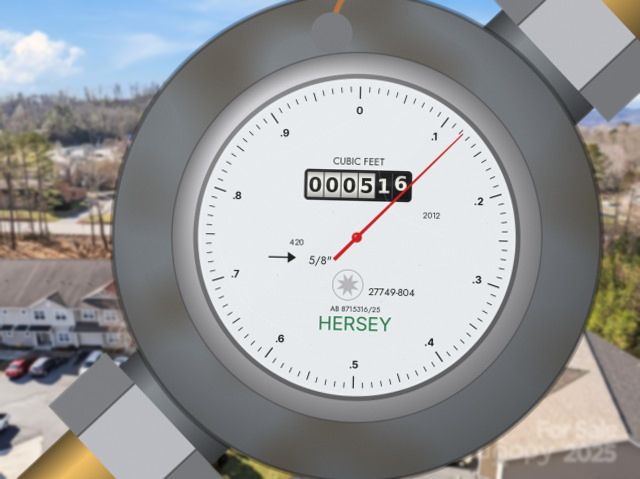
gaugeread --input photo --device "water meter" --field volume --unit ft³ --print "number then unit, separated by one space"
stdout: 516.12 ft³
